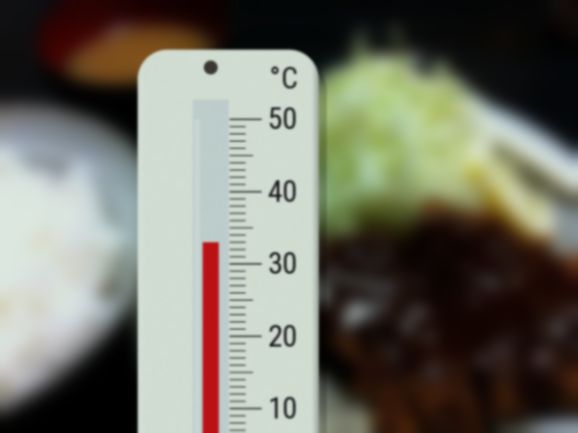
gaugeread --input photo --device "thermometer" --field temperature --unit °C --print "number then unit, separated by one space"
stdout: 33 °C
